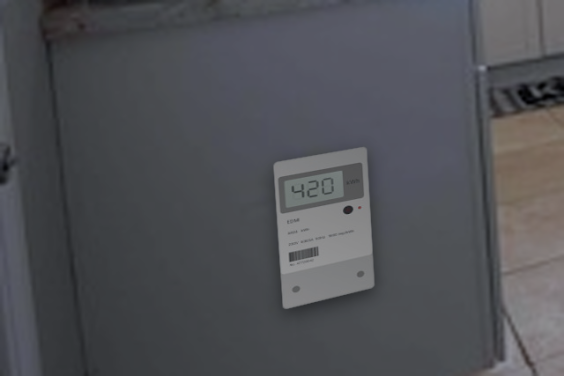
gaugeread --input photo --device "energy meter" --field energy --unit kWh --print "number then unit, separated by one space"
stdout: 420 kWh
